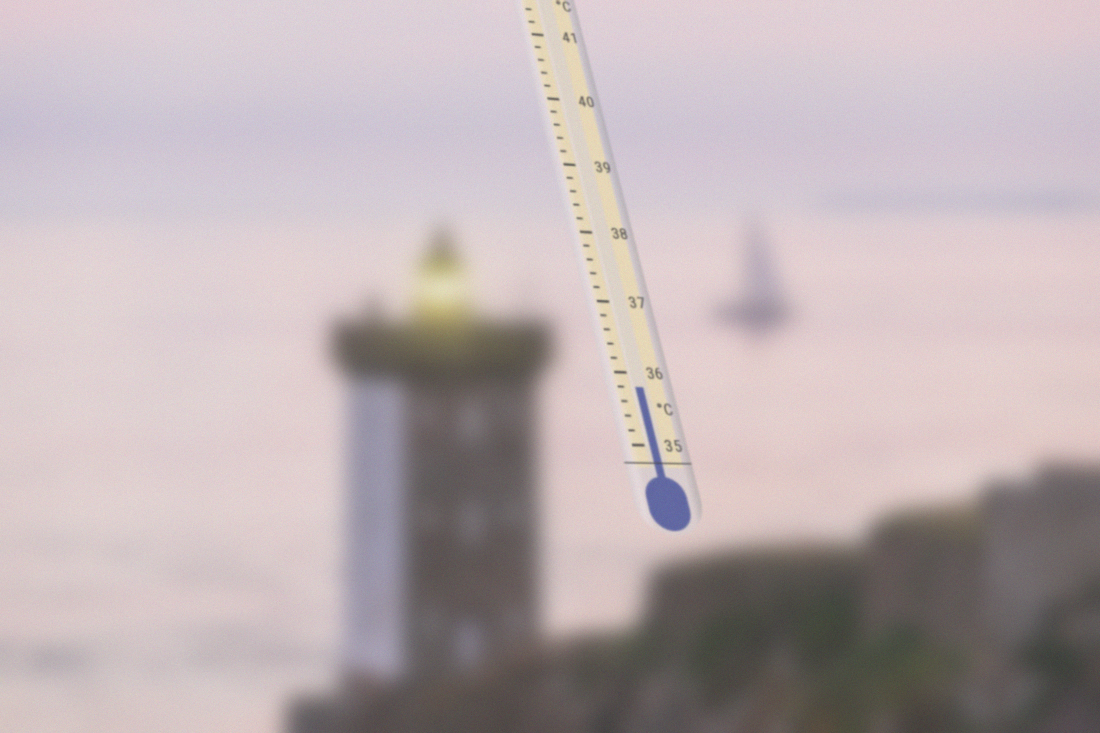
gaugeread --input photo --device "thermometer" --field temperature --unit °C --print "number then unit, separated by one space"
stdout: 35.8 °C
